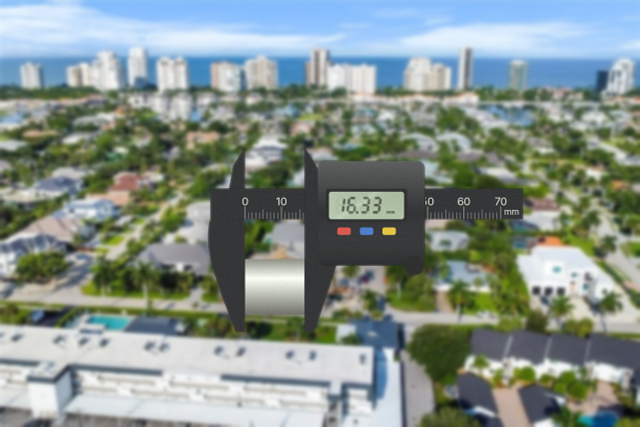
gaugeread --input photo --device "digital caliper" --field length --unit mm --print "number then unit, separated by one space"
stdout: 16.33 mm
